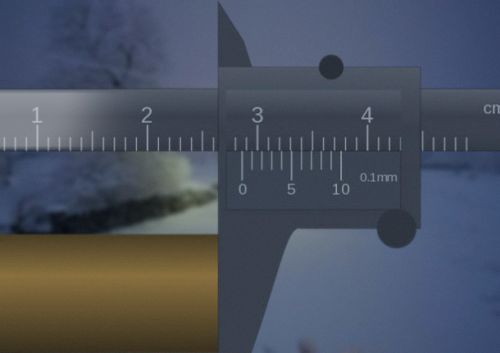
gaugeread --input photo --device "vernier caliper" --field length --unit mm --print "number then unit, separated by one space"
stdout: 28.6 mm
